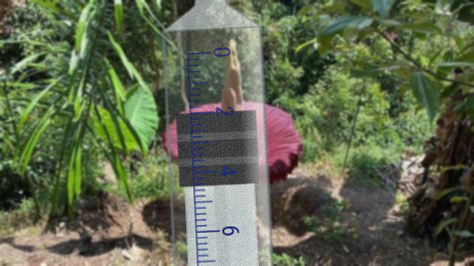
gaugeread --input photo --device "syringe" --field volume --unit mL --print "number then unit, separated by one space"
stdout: 2 mL
